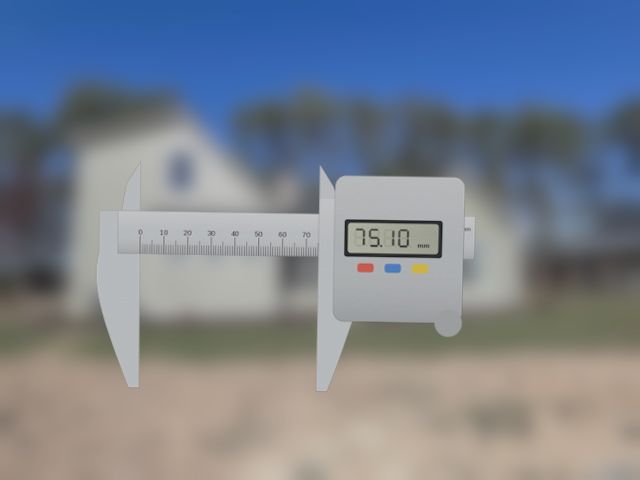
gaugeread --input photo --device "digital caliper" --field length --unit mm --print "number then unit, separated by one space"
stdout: 75.10 mm
